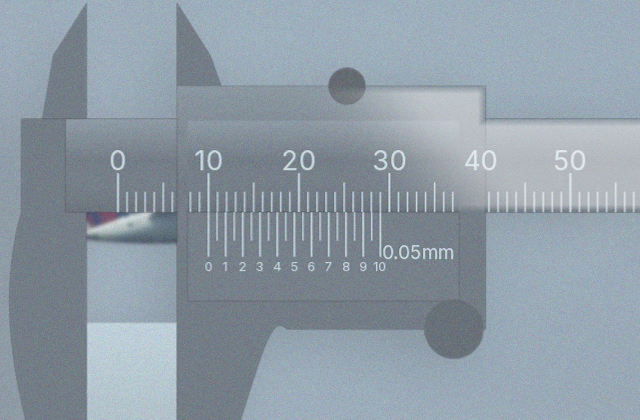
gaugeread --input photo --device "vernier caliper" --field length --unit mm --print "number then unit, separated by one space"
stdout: 10.0 mm
